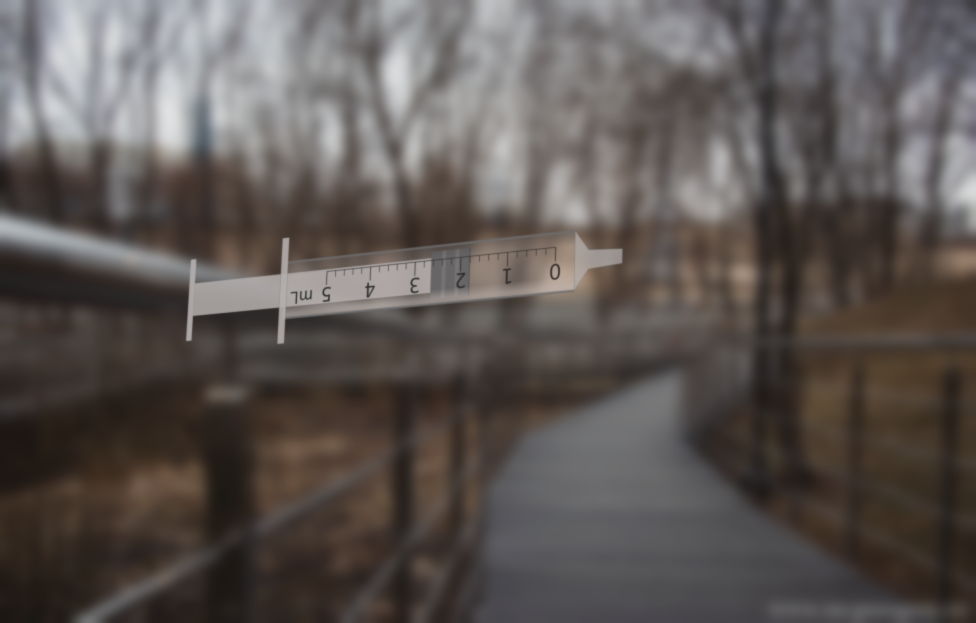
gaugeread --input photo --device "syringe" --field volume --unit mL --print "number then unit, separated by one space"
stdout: 1.8 mL
